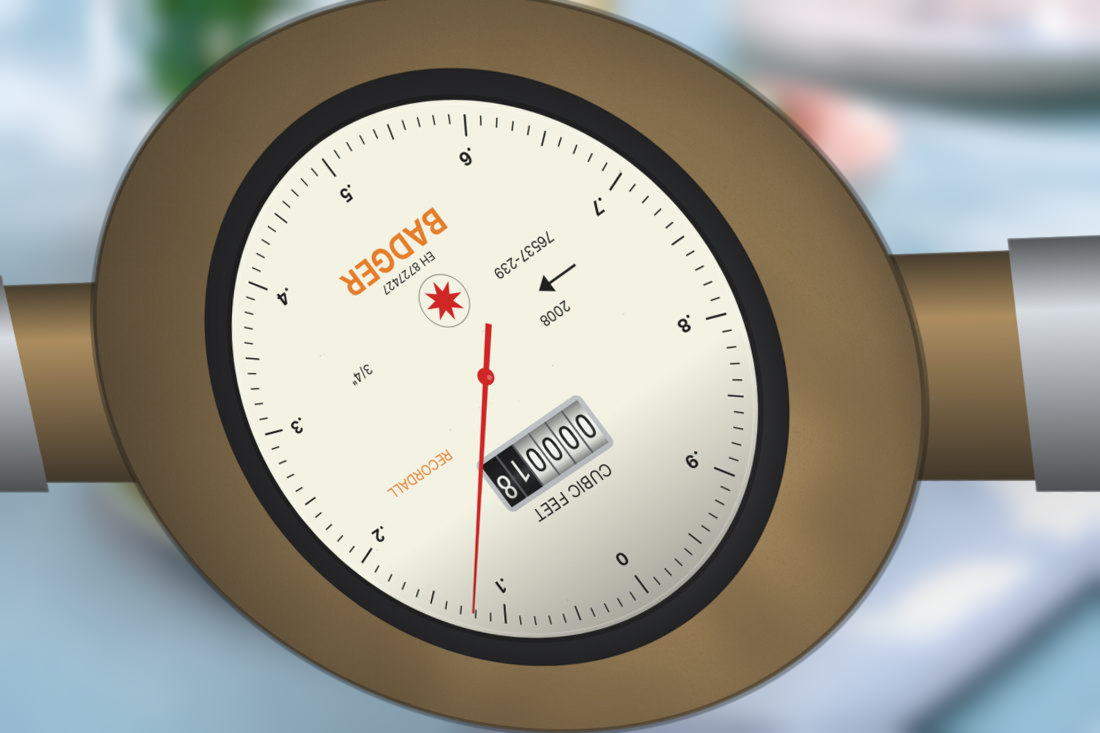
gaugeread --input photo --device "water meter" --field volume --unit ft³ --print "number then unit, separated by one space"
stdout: 18.12 ft³
